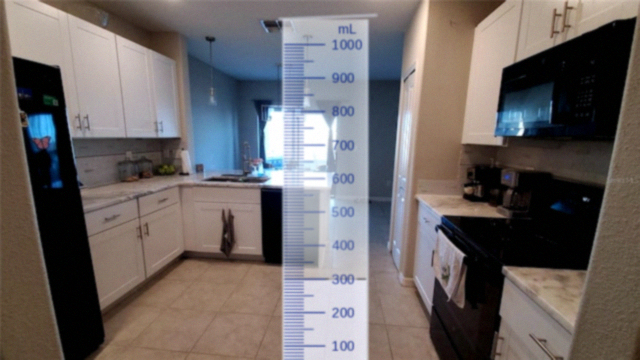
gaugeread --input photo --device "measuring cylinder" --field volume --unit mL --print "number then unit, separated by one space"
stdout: 300 mL
